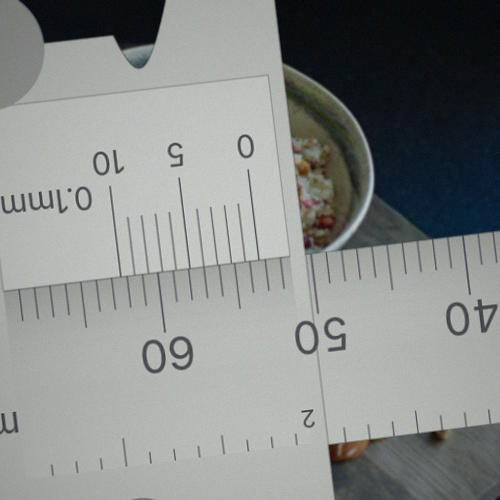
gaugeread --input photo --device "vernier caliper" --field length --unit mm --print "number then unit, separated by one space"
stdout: 53.4 mm
